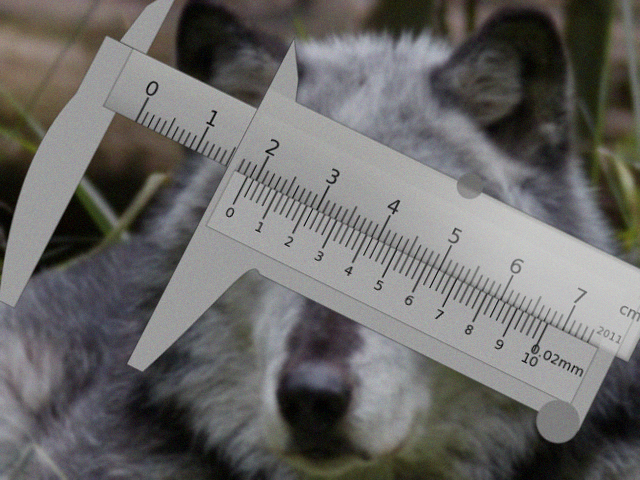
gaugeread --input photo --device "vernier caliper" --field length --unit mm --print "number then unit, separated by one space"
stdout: 18.6 mm
